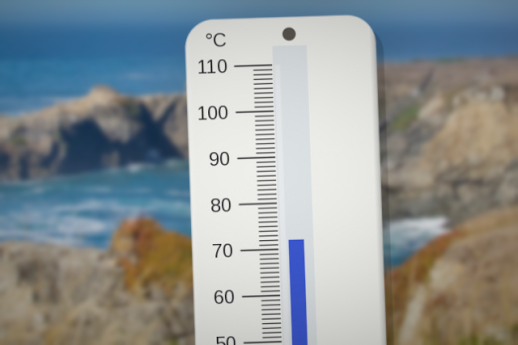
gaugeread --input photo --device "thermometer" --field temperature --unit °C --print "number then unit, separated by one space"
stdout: 72 °C
